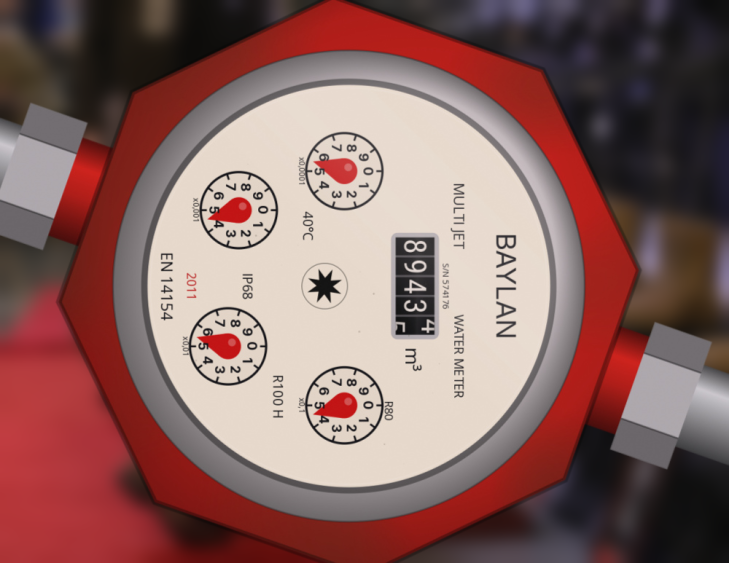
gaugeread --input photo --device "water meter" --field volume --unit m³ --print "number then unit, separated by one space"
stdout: 89434.4545 m³
